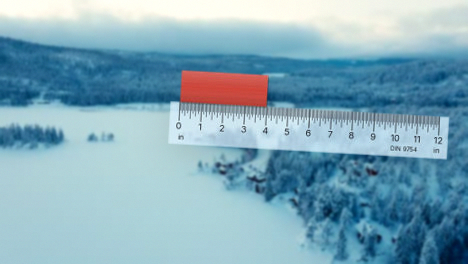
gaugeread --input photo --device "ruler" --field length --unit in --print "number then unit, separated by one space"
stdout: 4 in
